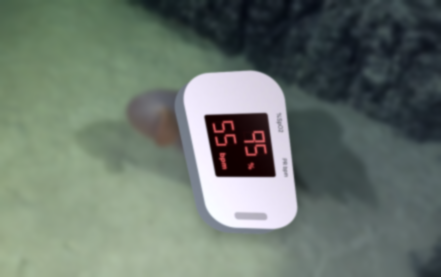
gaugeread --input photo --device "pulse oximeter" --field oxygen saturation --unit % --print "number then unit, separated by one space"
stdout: 95 %
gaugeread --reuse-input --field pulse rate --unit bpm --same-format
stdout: 55 bpm
